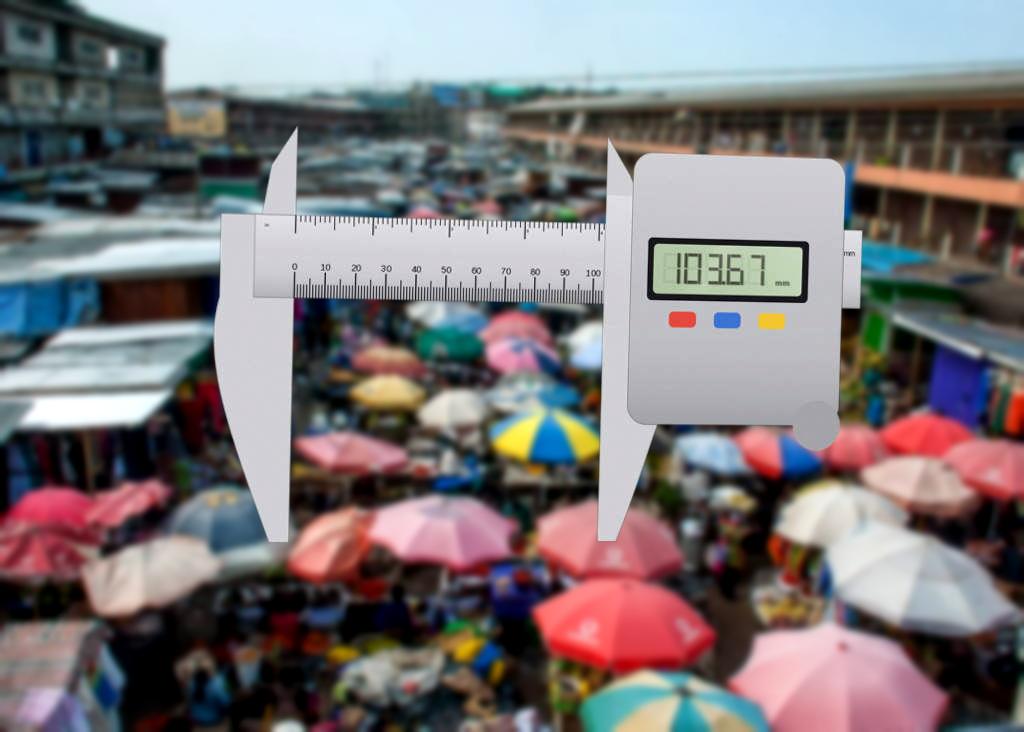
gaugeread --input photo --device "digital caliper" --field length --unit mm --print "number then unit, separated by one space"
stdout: 103.67 mm
